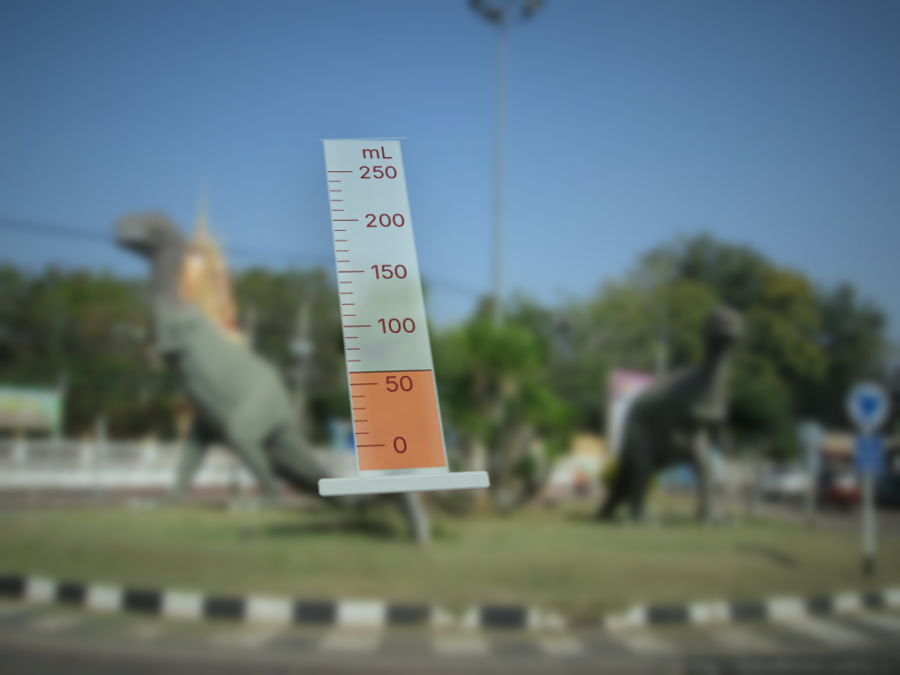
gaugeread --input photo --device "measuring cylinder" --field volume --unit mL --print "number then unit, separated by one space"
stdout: 60 mL
